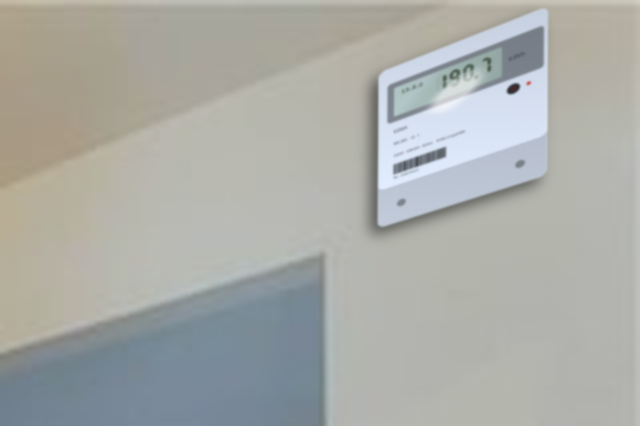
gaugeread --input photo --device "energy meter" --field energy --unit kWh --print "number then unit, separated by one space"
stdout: 190.7 kWh
